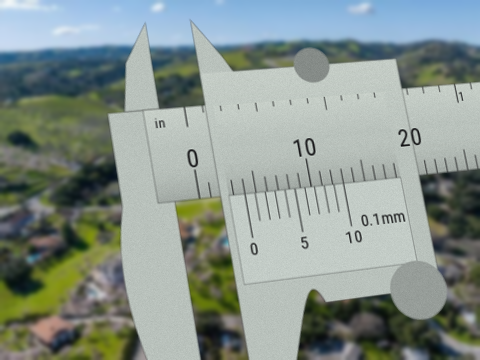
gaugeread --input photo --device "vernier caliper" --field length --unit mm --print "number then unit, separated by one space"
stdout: 4.0 mm
